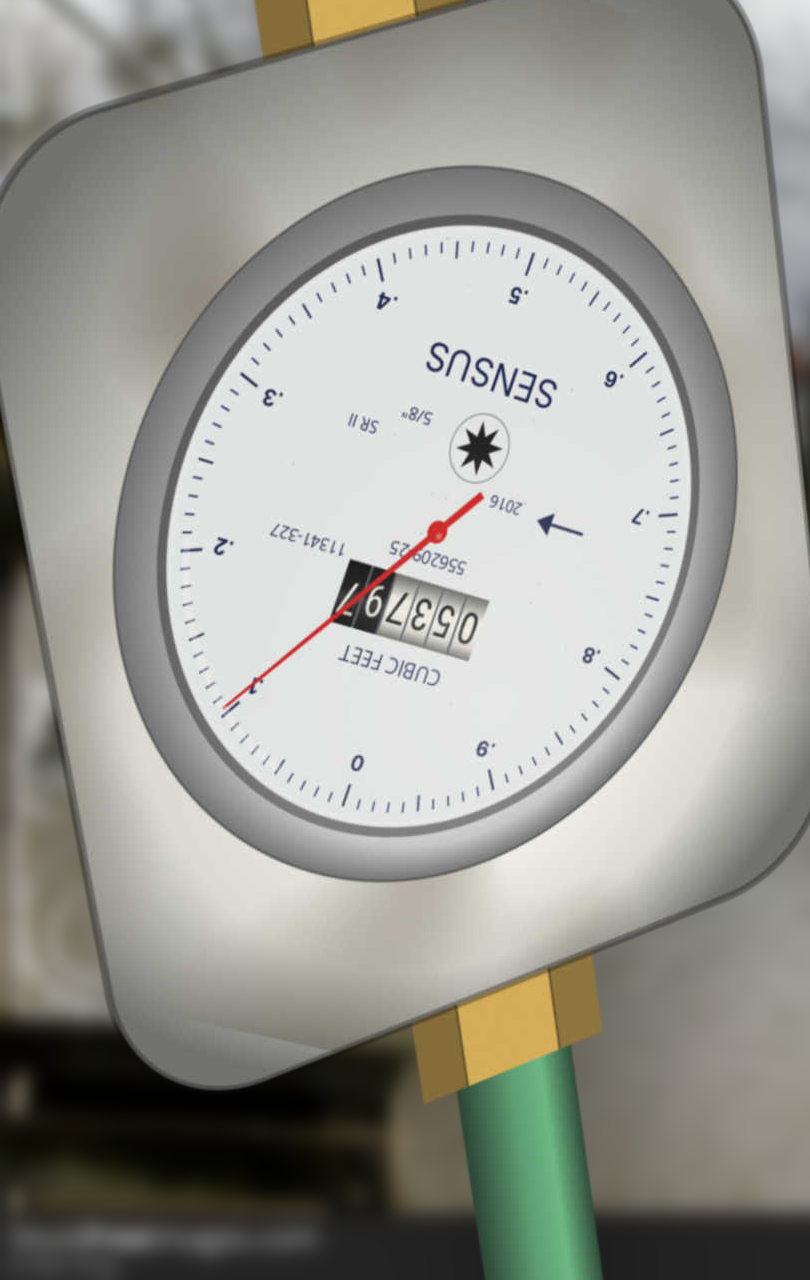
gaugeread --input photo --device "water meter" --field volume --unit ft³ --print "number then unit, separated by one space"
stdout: 53797.10 ft³
